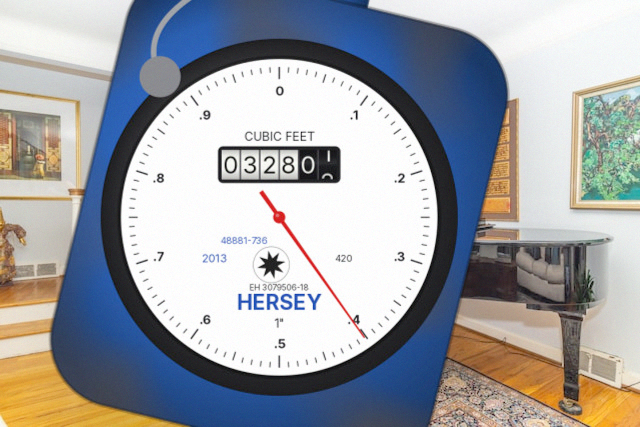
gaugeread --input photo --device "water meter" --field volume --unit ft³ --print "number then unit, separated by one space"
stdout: 32801.40 ft³
